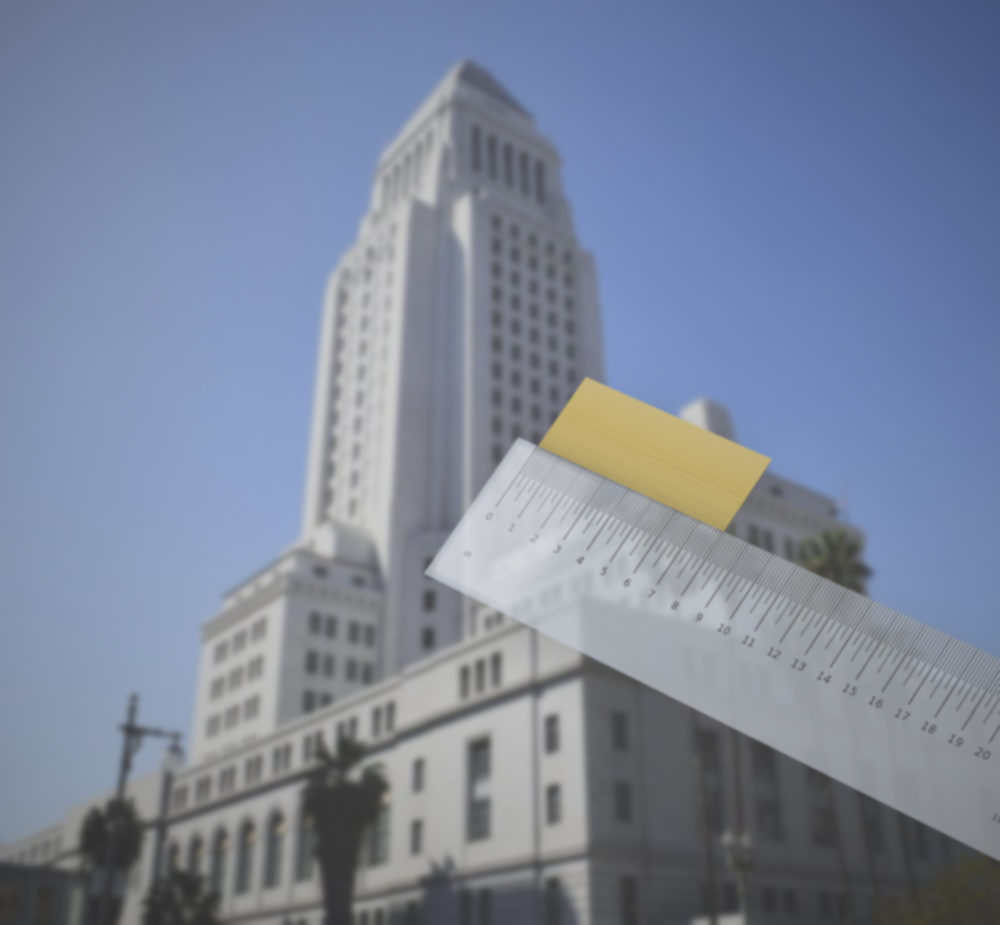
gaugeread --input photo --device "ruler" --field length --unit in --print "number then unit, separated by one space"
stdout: 8 in
